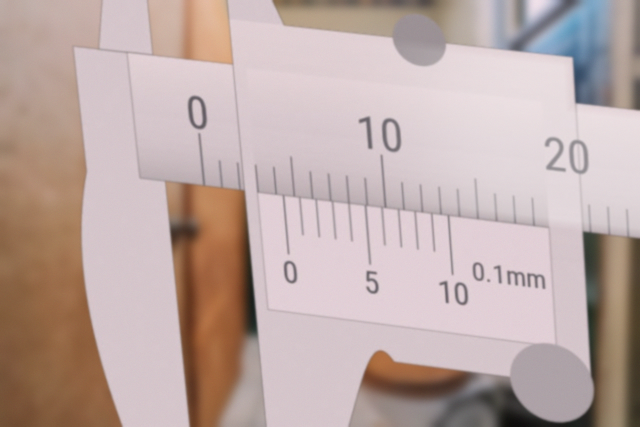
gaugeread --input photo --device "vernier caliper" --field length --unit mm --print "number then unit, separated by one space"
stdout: 4.4 mm
